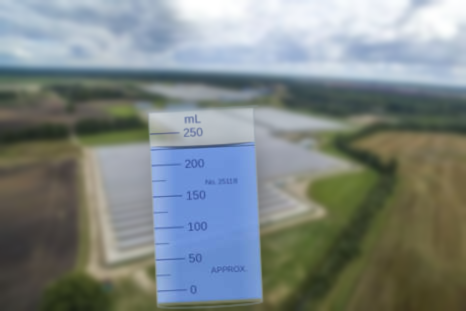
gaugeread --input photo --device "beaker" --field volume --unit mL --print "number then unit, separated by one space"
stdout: 225 mL
